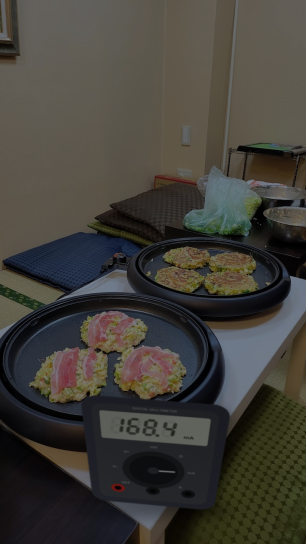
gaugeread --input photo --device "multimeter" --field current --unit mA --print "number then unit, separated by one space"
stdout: 168.4 mA
